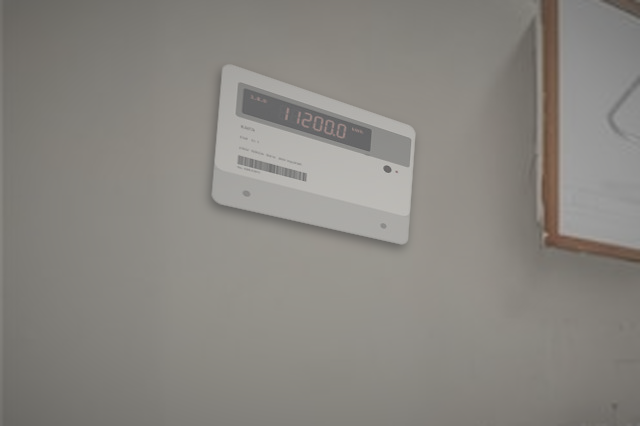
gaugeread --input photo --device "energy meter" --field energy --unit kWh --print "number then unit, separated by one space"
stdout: 11200.0 kWh
